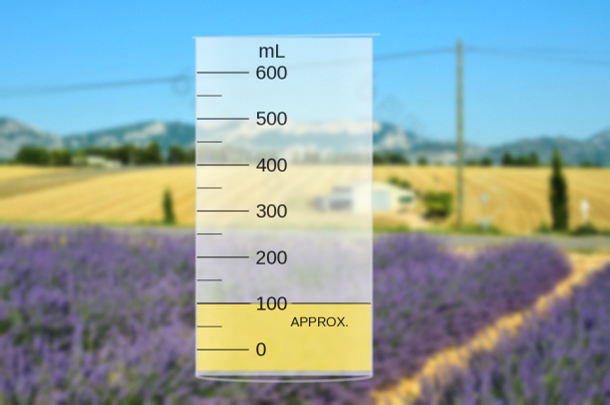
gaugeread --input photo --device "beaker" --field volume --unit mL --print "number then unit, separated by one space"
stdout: 100 mL
